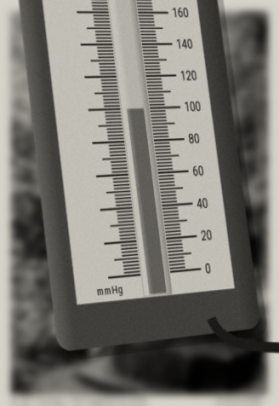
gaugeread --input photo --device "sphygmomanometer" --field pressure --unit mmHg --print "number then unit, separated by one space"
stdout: 100 mmHg
